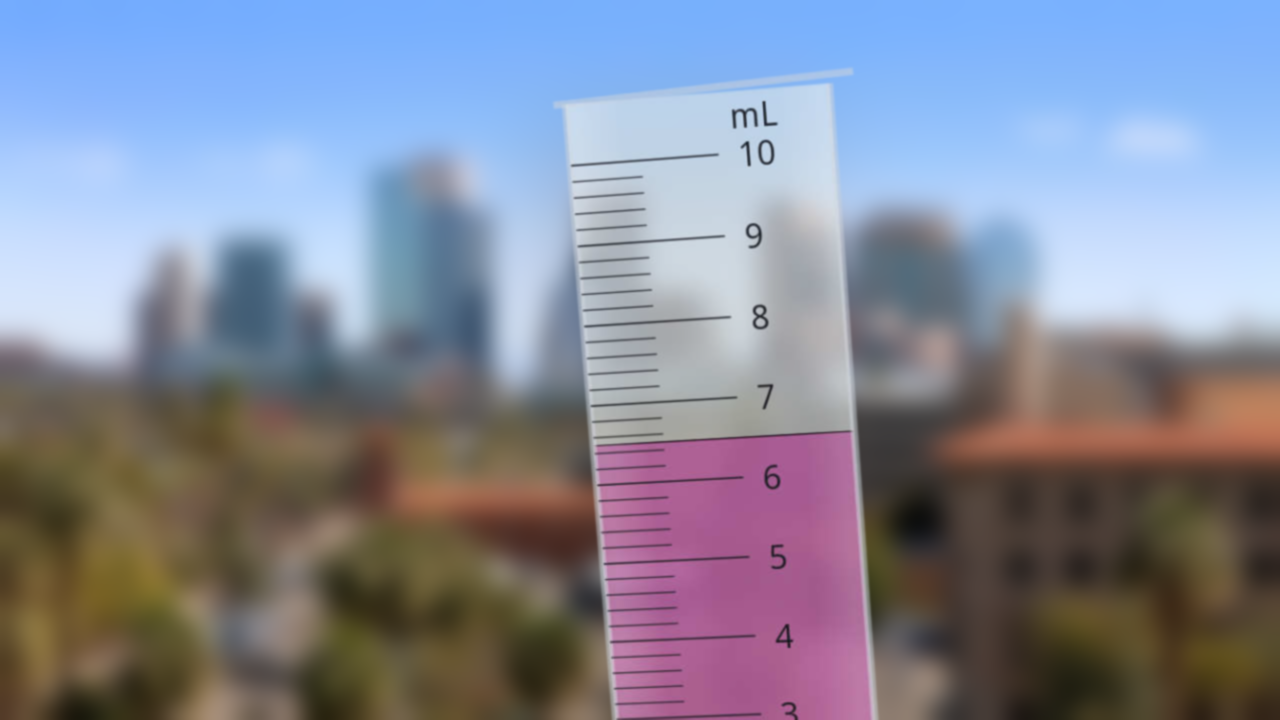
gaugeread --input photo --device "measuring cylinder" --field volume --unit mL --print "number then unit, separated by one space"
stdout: 6.5 mL
